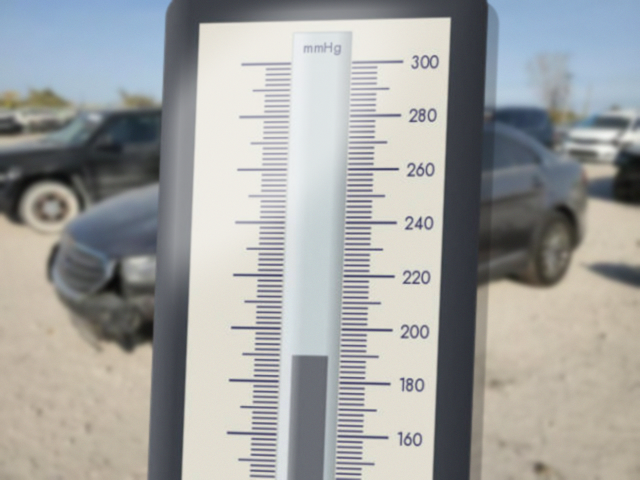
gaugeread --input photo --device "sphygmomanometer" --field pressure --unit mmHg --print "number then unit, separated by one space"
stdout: 190 mmHg
